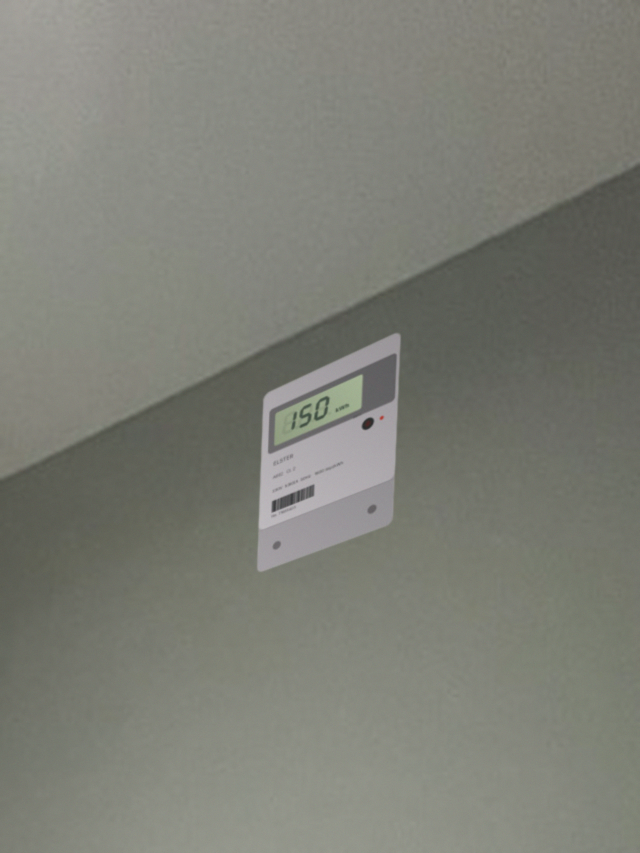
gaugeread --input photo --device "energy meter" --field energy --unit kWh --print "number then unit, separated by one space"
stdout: 150 kWh
